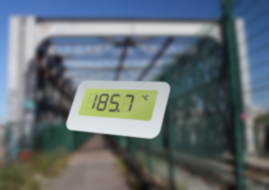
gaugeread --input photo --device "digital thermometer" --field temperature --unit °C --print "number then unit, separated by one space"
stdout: 185.7 °C
